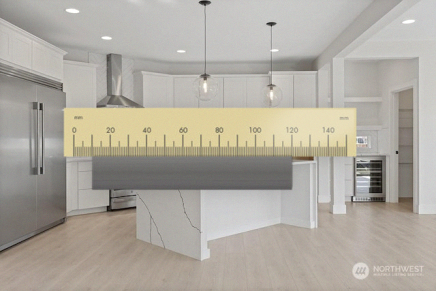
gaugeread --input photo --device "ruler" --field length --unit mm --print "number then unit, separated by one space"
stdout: 110 mm
